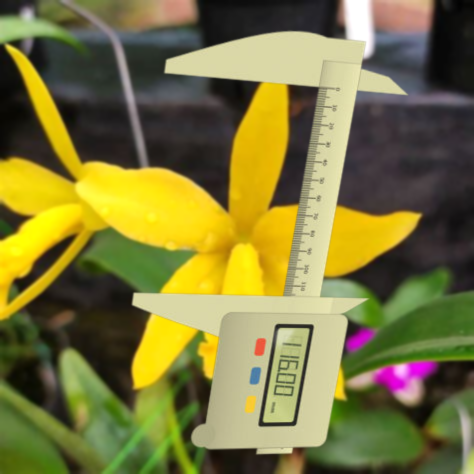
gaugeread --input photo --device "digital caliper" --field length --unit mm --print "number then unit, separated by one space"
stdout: 116.00 mm
